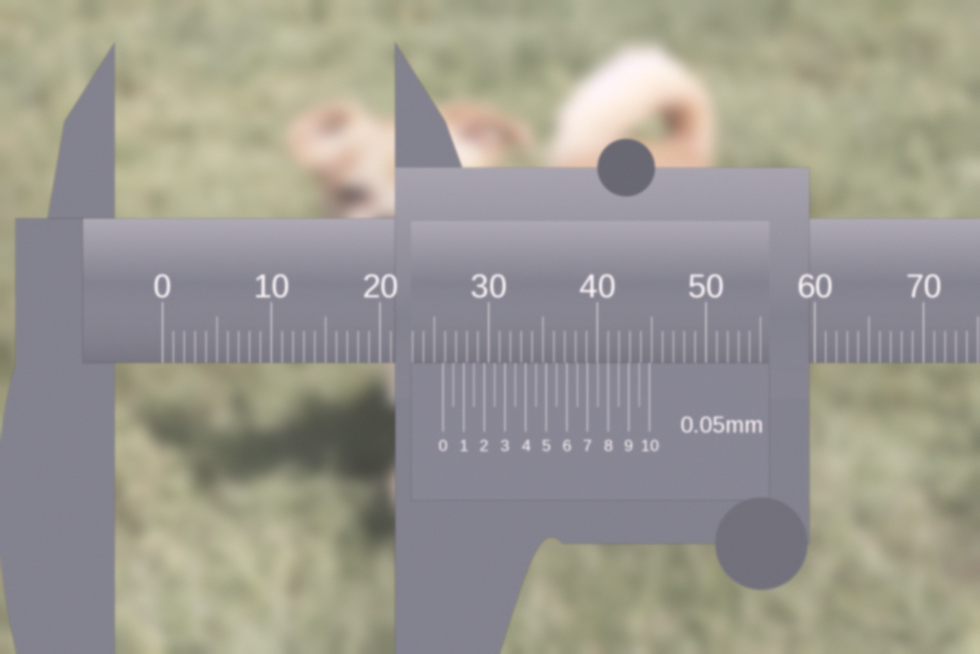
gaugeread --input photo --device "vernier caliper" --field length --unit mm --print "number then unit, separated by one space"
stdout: 25.8 mm
